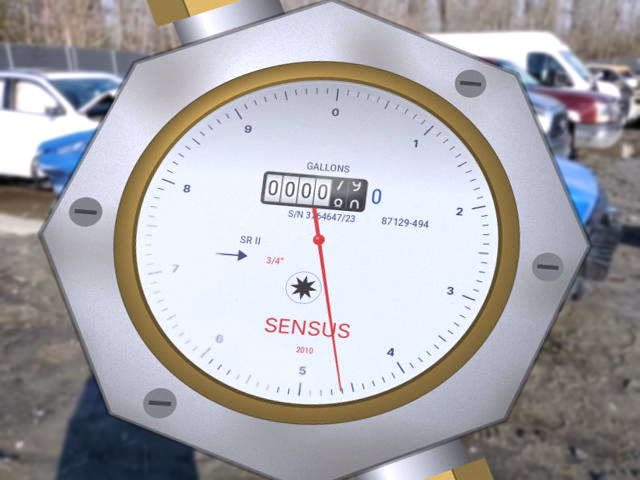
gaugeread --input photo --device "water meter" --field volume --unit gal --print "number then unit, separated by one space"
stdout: 794.6 gal
